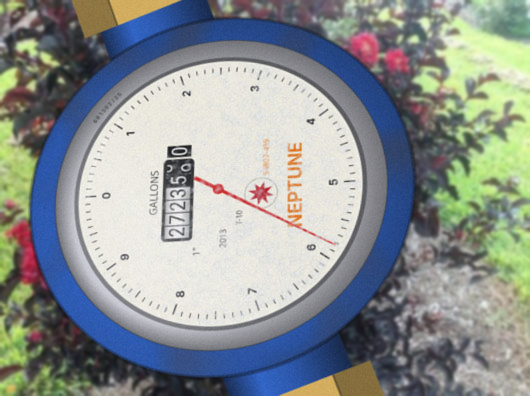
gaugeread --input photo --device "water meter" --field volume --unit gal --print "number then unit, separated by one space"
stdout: 2723585.8 gal
